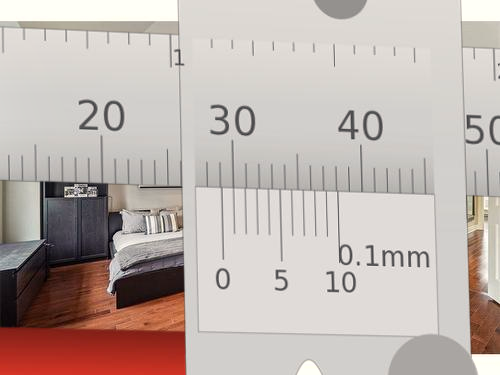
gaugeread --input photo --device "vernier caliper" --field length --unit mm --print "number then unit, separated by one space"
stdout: 29.1 mm
